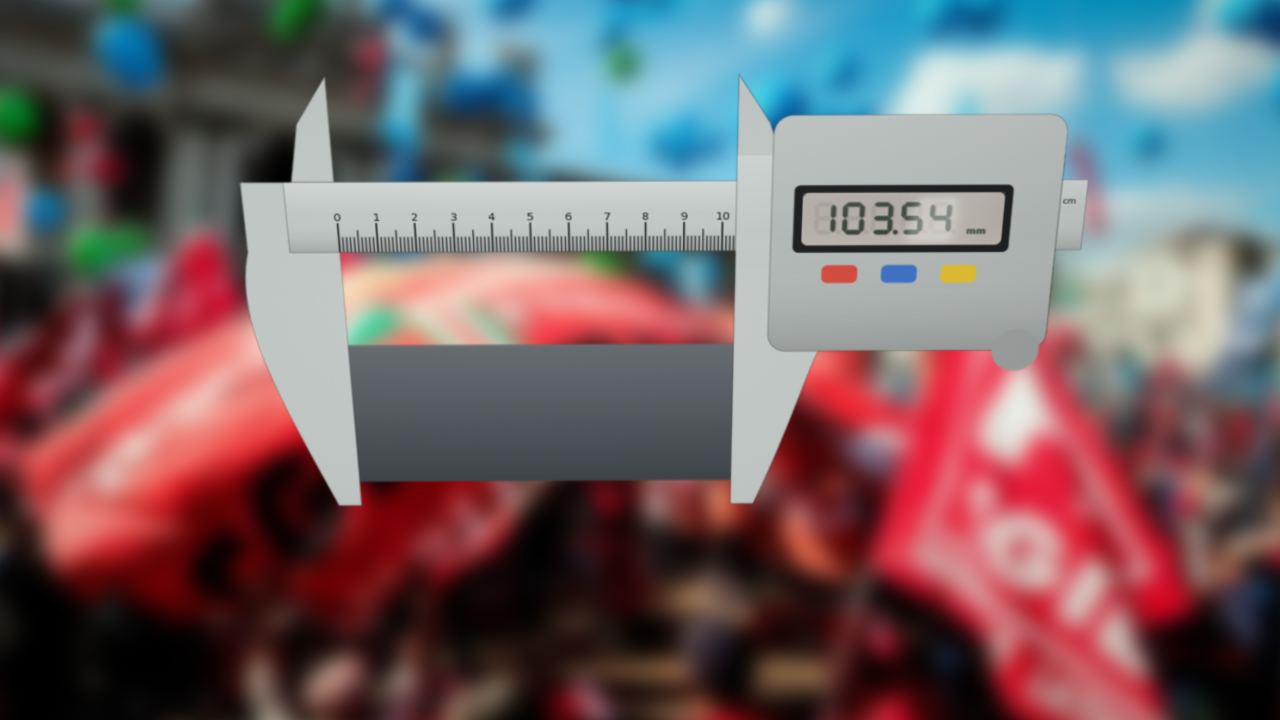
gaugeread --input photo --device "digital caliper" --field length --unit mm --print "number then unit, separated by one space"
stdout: 103.54 mm
